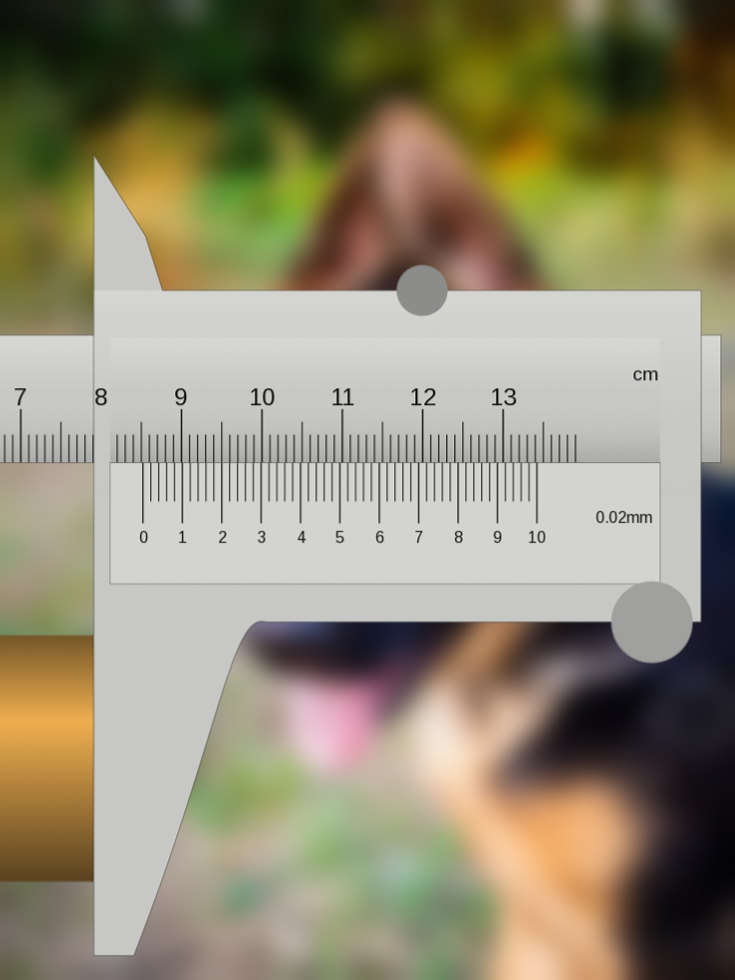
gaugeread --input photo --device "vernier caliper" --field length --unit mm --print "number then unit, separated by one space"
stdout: 85.2 mm
